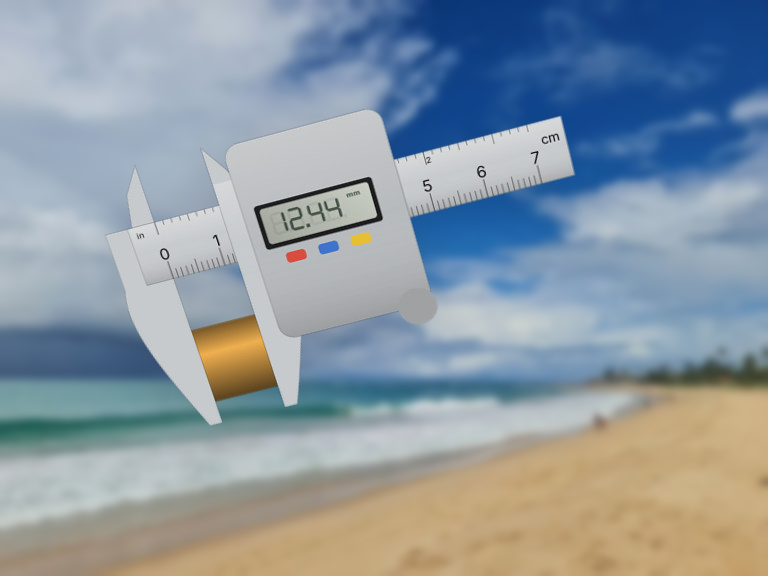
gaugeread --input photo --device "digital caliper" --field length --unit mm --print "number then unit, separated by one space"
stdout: 12.44 mm
